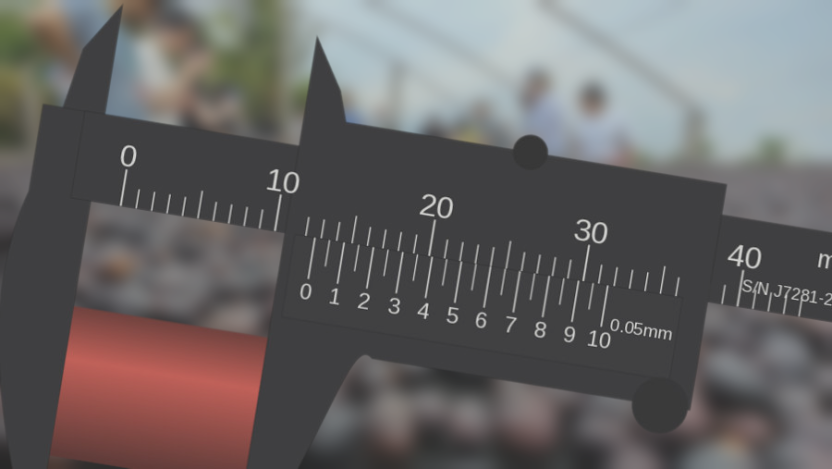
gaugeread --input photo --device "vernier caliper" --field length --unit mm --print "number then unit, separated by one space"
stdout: 12.6 mm
